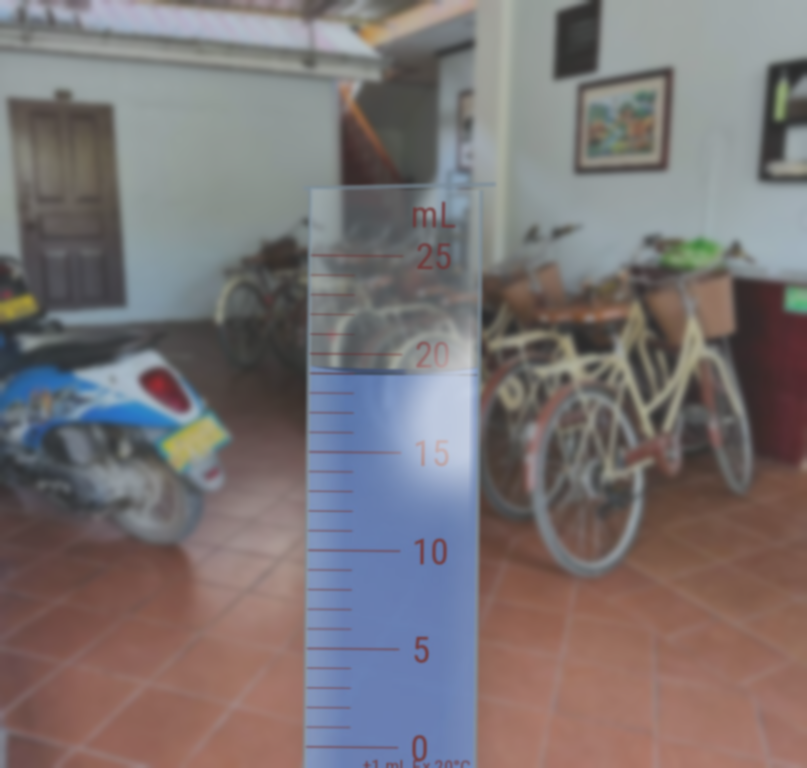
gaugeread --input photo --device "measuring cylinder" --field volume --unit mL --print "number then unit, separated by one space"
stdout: 19 mL
